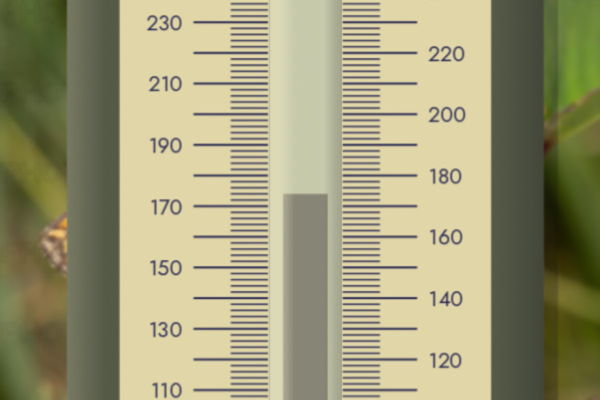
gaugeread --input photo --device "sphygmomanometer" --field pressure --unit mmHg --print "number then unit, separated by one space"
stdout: 174 mmHg
